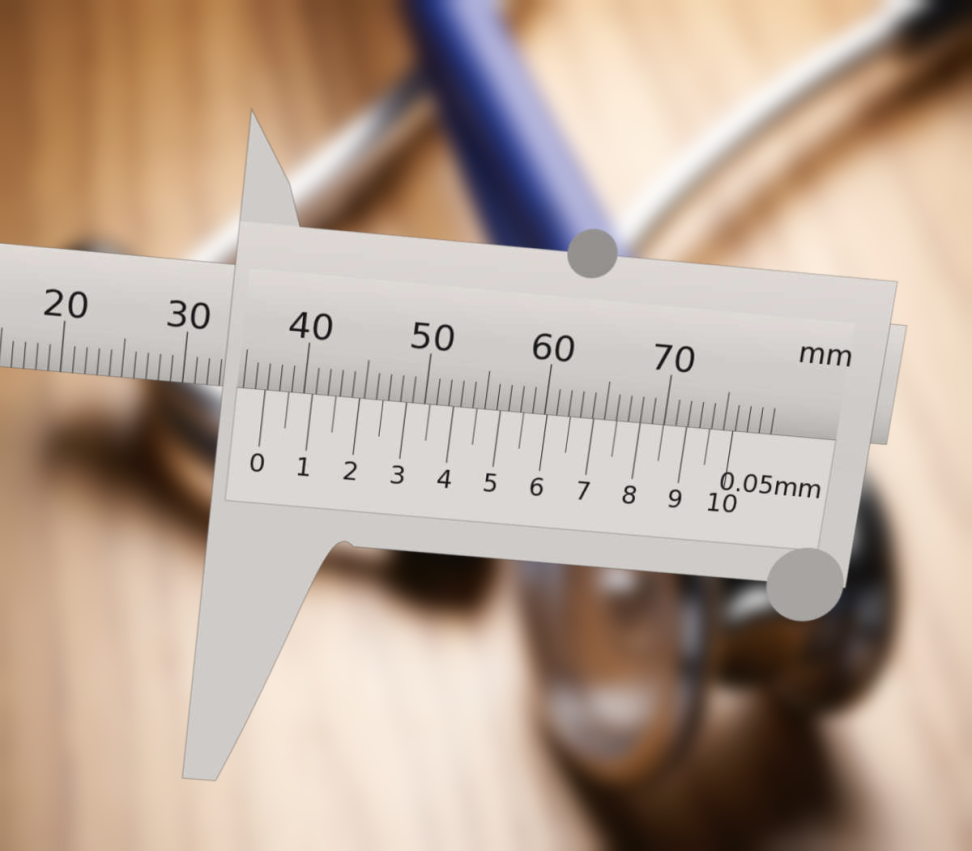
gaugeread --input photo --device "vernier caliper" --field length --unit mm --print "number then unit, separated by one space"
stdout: 36.8 mm
